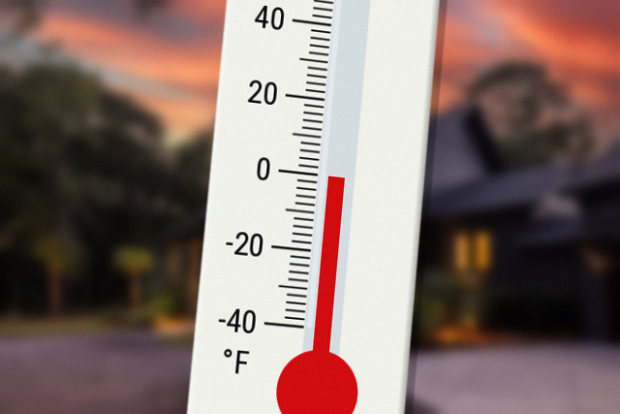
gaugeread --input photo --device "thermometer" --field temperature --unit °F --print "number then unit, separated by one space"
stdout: 0 °F
